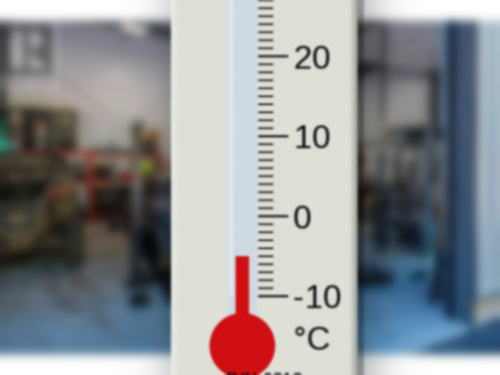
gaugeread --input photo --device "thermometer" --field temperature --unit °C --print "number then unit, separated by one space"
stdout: -5 °C
